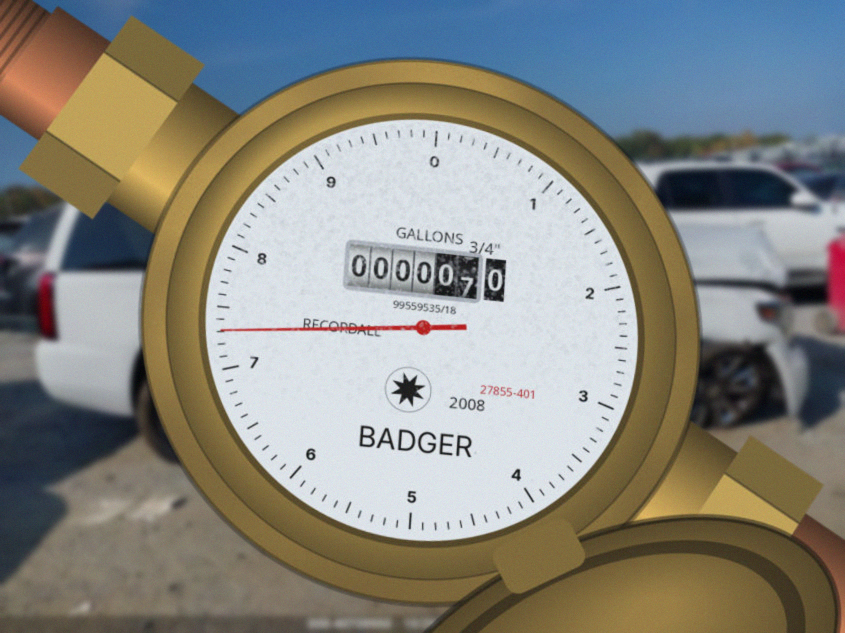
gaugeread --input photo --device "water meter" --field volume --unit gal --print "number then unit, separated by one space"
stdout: 67.3 gal
